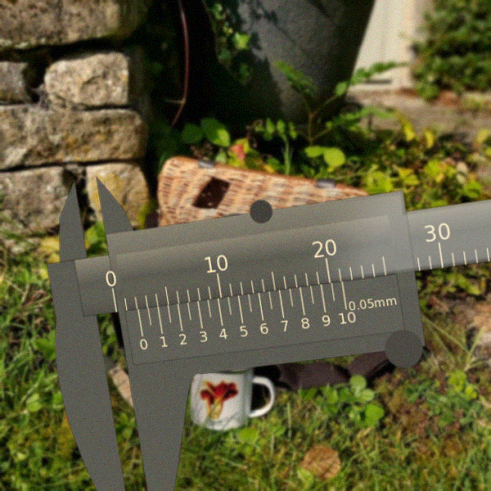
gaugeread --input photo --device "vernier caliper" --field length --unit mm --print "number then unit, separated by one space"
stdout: 2.1 mm
